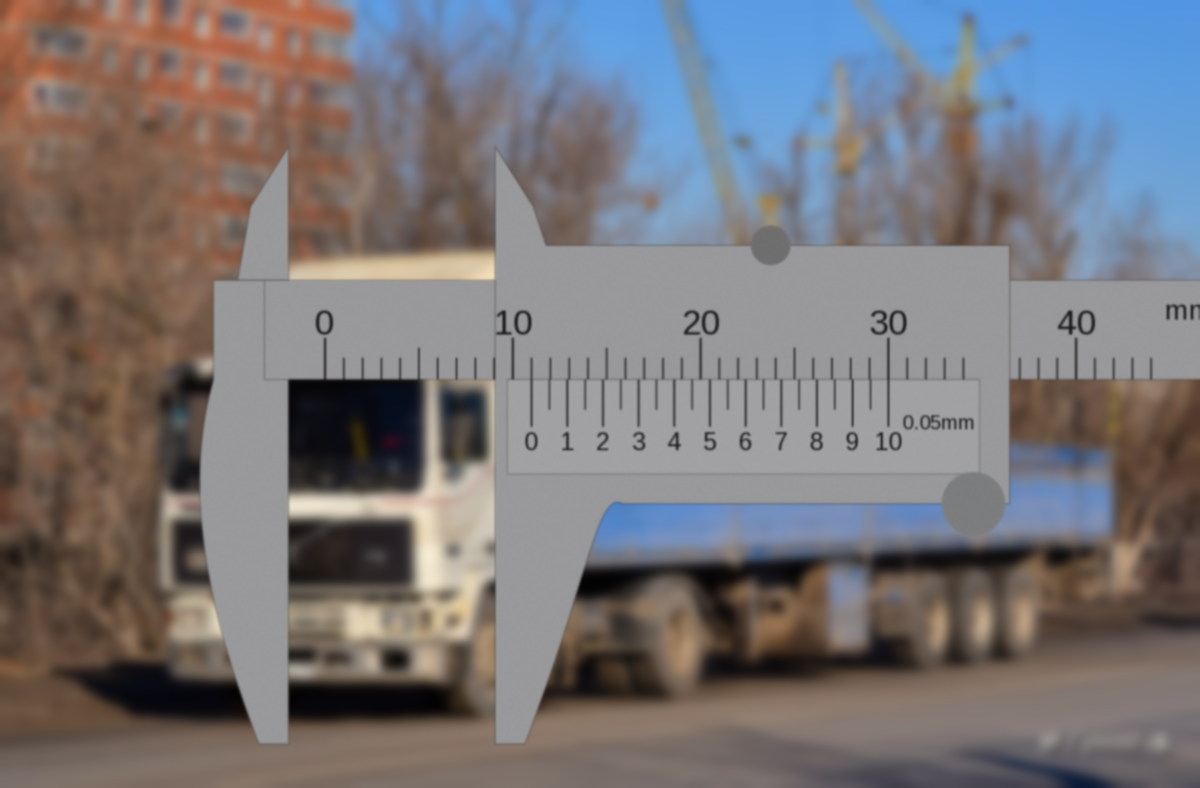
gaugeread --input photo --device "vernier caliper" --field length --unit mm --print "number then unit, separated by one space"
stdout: 11.0 mm
